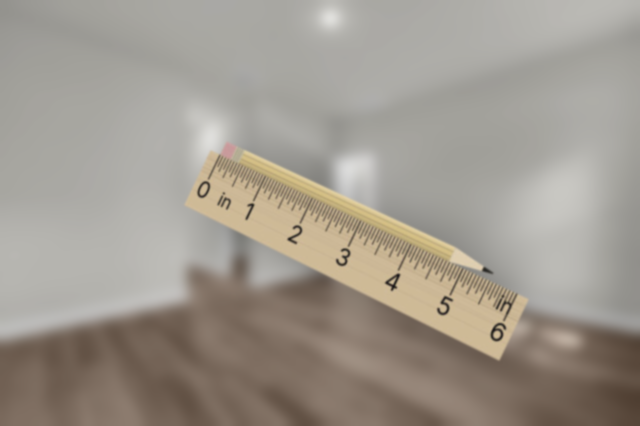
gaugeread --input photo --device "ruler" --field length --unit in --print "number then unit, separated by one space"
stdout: 5.5 in
